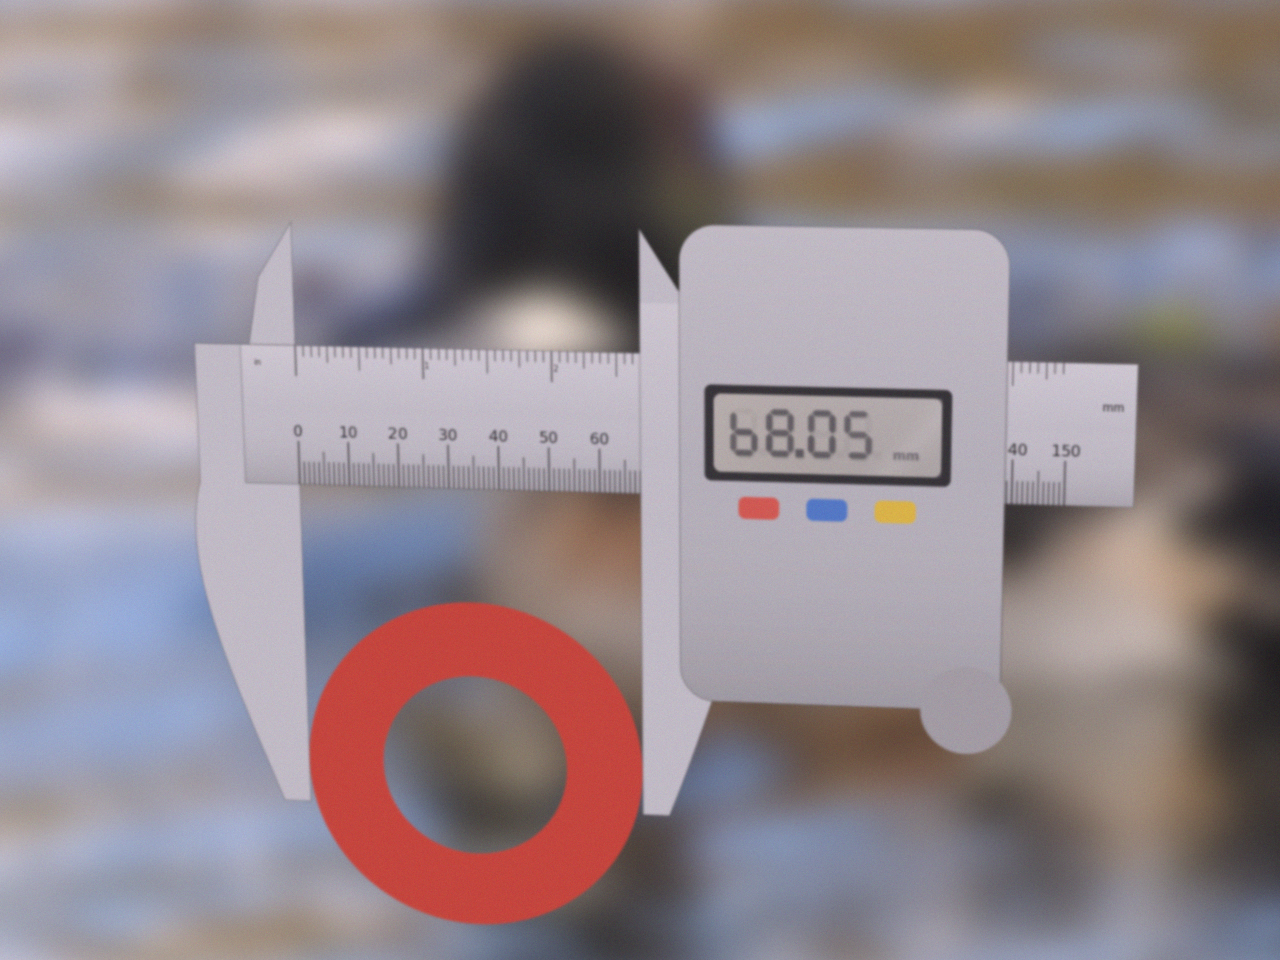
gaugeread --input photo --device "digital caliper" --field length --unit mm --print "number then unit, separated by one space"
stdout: 68.05 mm
